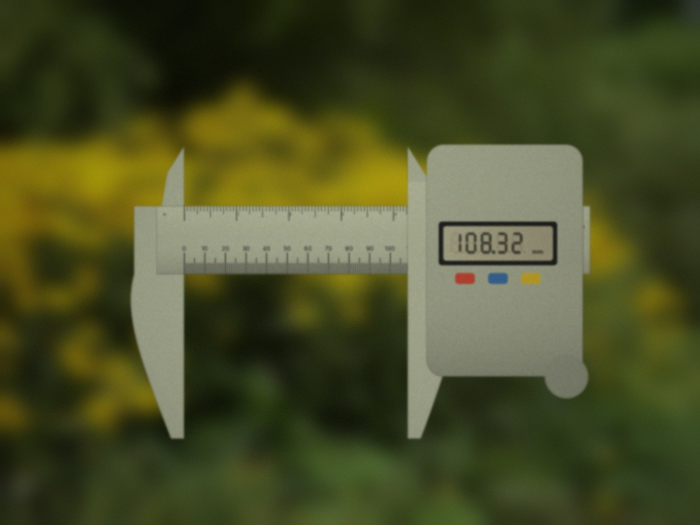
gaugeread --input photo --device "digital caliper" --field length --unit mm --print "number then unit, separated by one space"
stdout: 108.32 mm
